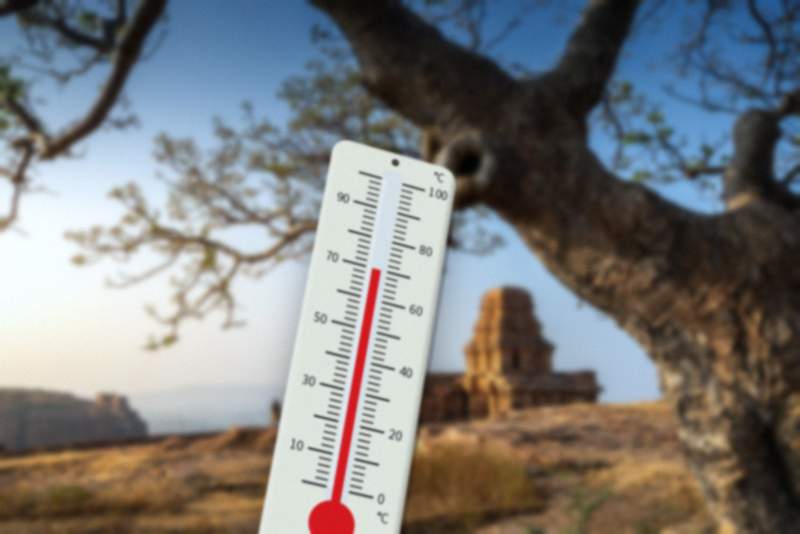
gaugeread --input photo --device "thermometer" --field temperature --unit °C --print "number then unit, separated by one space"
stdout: 70 °C
